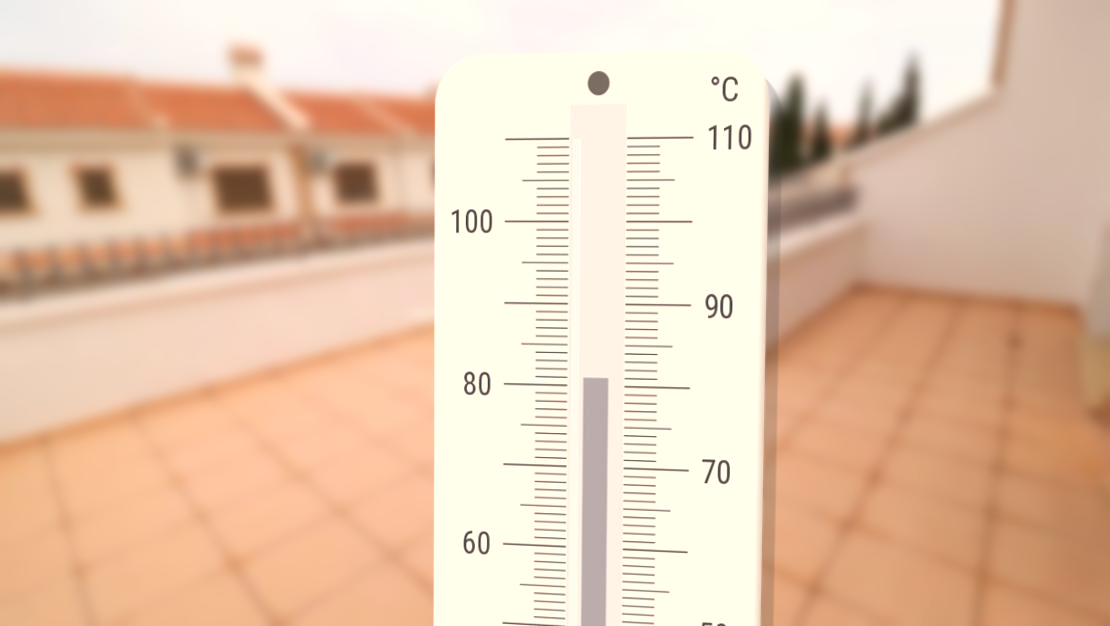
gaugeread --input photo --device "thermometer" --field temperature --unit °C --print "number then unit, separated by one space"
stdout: 81 °C
